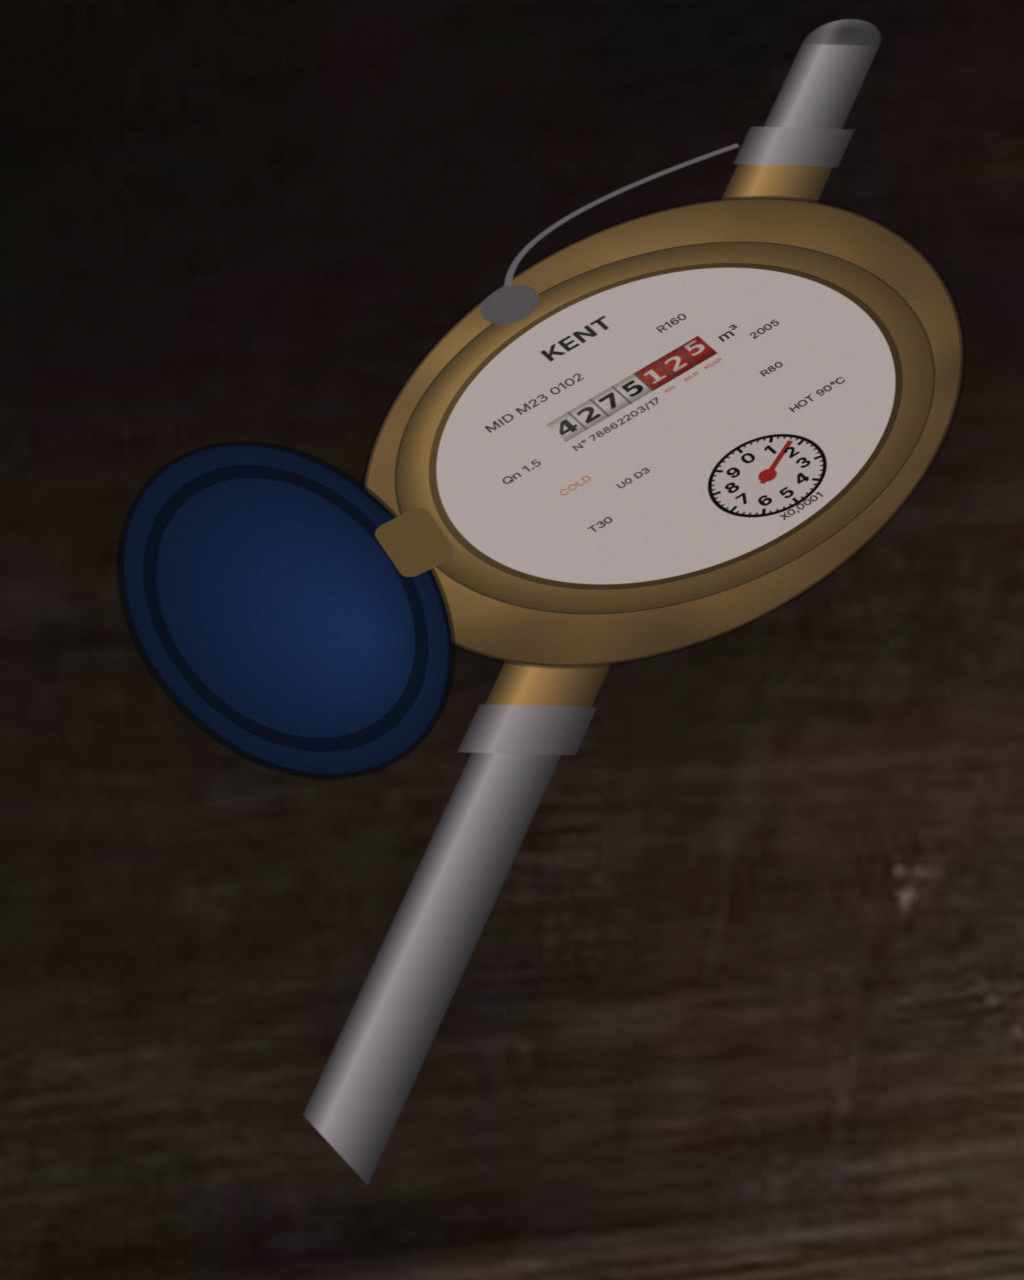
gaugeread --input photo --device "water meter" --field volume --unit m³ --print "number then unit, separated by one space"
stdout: 4275.1251 m³
